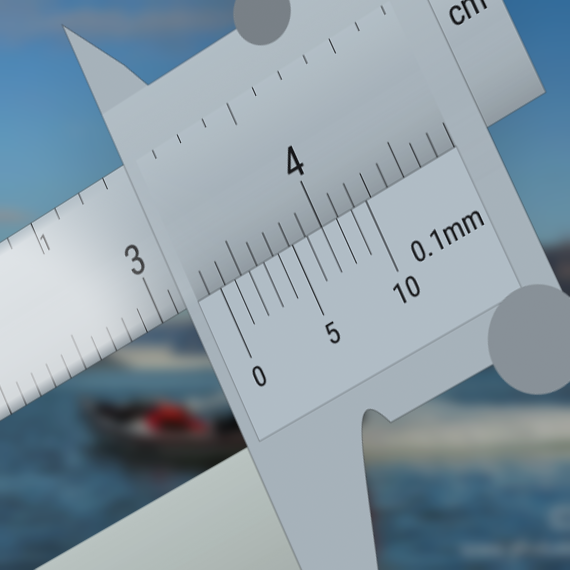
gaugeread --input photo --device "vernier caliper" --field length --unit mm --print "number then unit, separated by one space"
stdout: 33.7 mm
